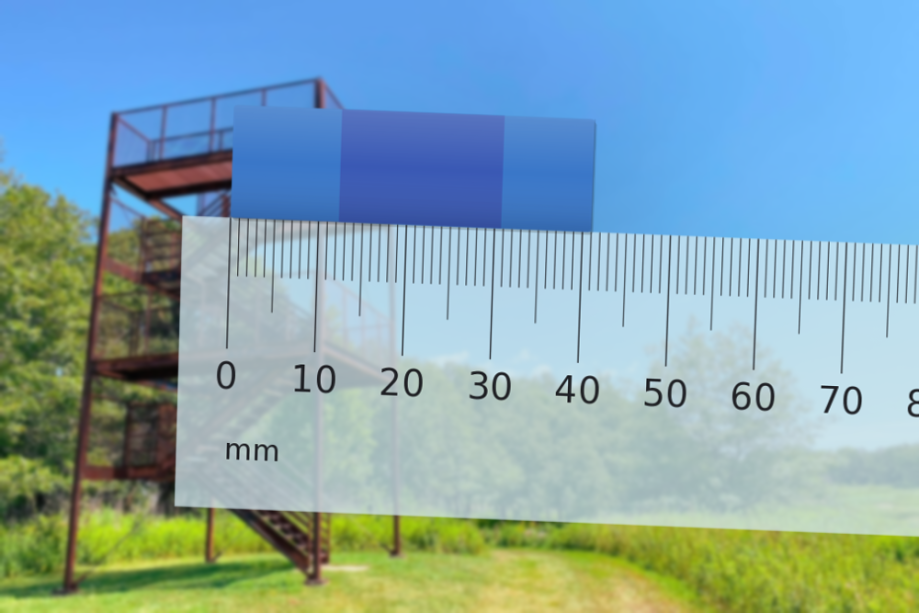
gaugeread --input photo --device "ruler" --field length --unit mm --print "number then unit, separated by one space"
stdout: 41 mm
